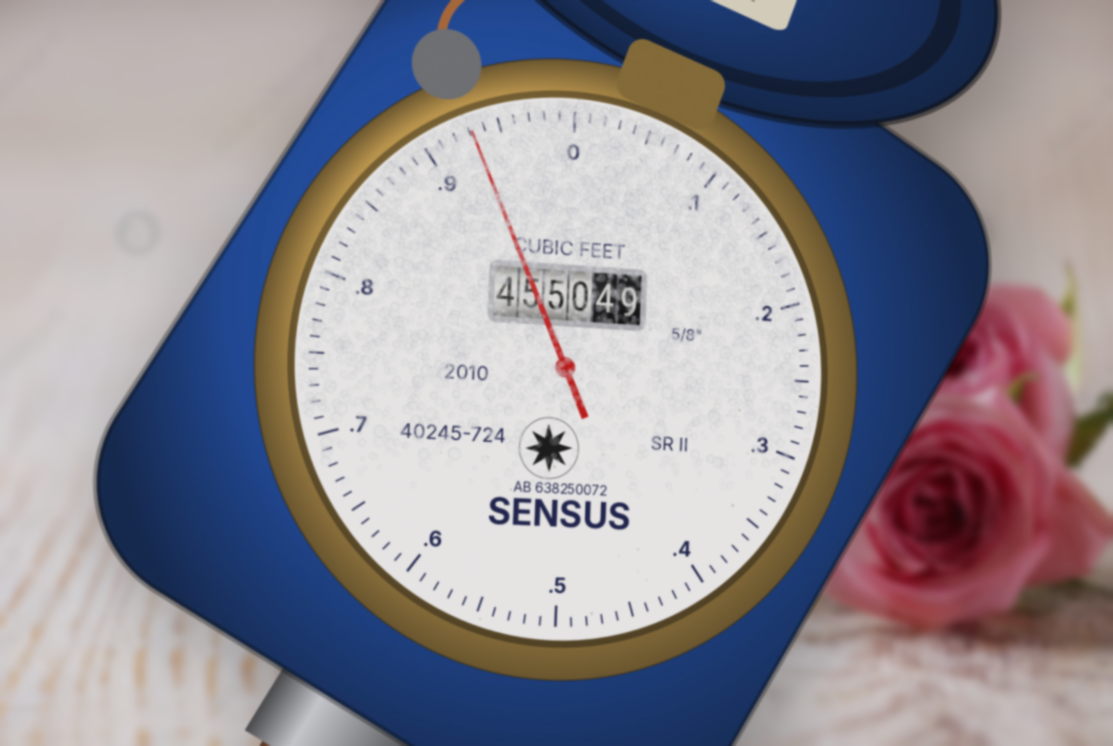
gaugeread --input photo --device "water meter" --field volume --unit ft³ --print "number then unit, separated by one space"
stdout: 455048.93 ft³
